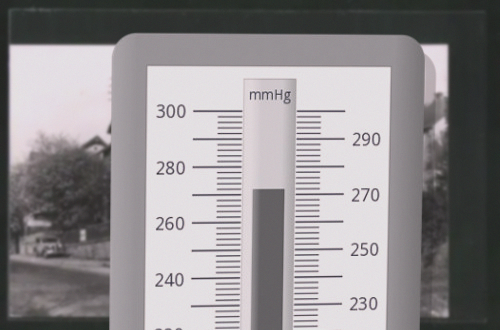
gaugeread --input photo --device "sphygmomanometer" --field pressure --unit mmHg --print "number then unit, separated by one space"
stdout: 272 mmHg
